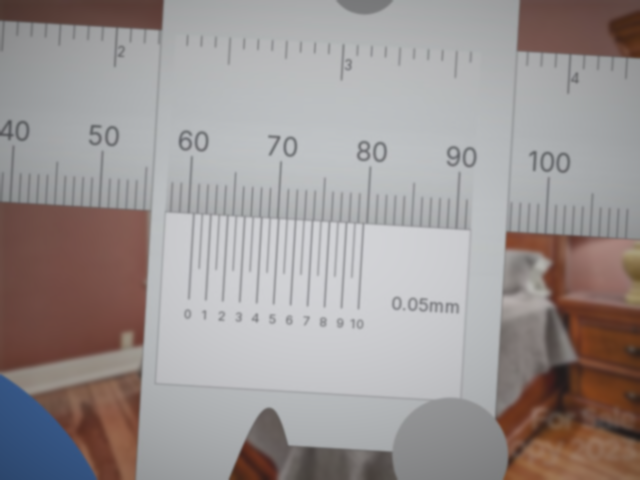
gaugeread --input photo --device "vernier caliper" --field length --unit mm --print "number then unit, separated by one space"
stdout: 60.6 mm
